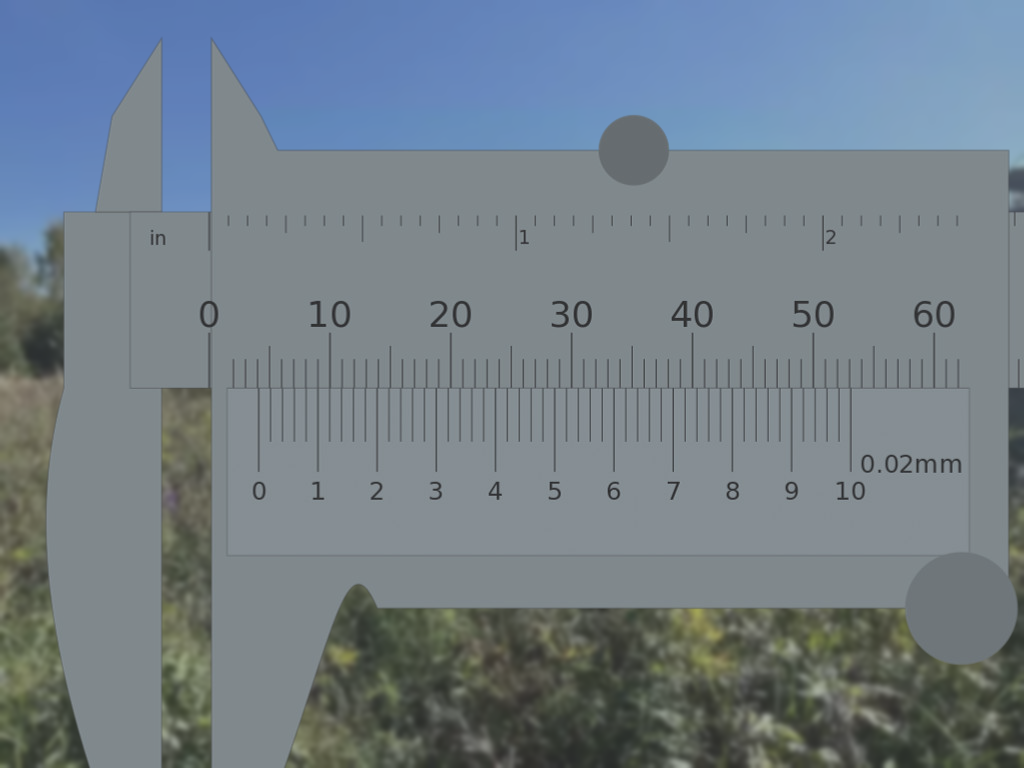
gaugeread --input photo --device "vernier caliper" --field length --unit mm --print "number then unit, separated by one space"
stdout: 4.1 mm
